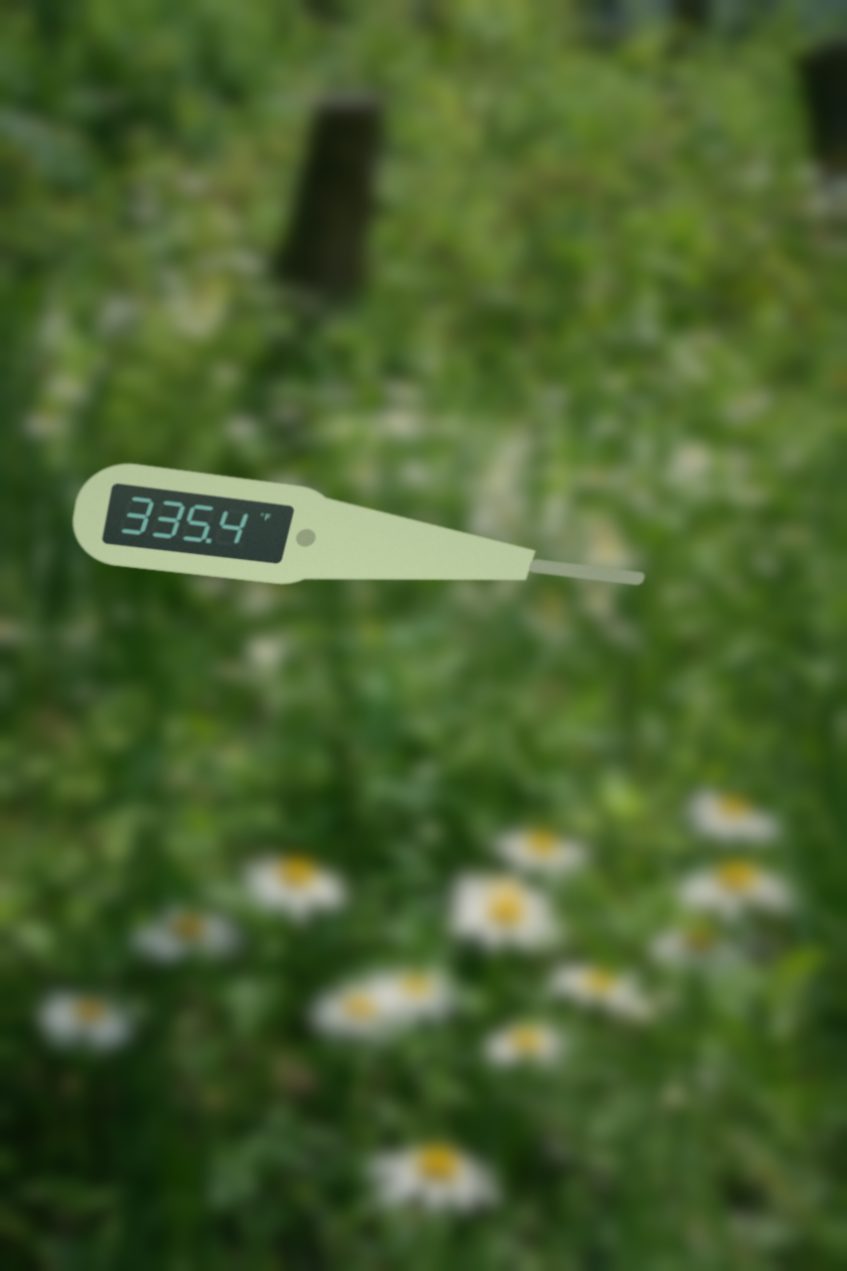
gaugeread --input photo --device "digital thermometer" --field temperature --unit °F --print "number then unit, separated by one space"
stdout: 335.4 °F
